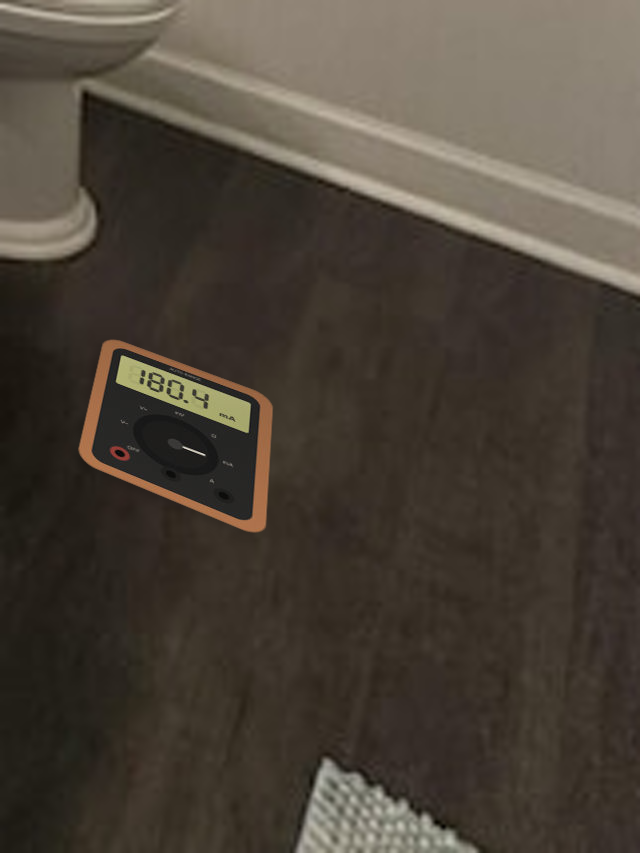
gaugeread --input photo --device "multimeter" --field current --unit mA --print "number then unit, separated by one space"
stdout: 180.4 mA
